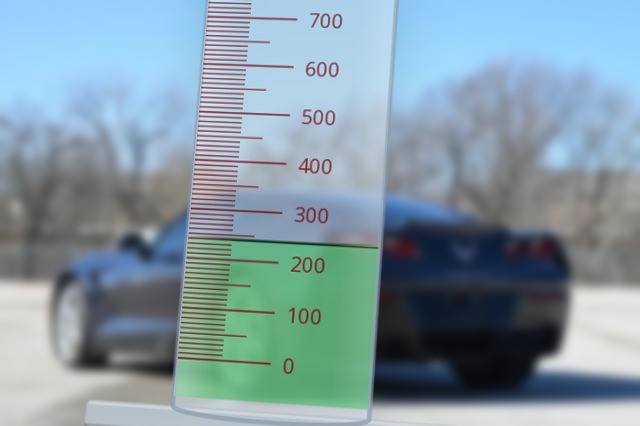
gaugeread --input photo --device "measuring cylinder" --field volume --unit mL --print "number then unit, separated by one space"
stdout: 240 mL
